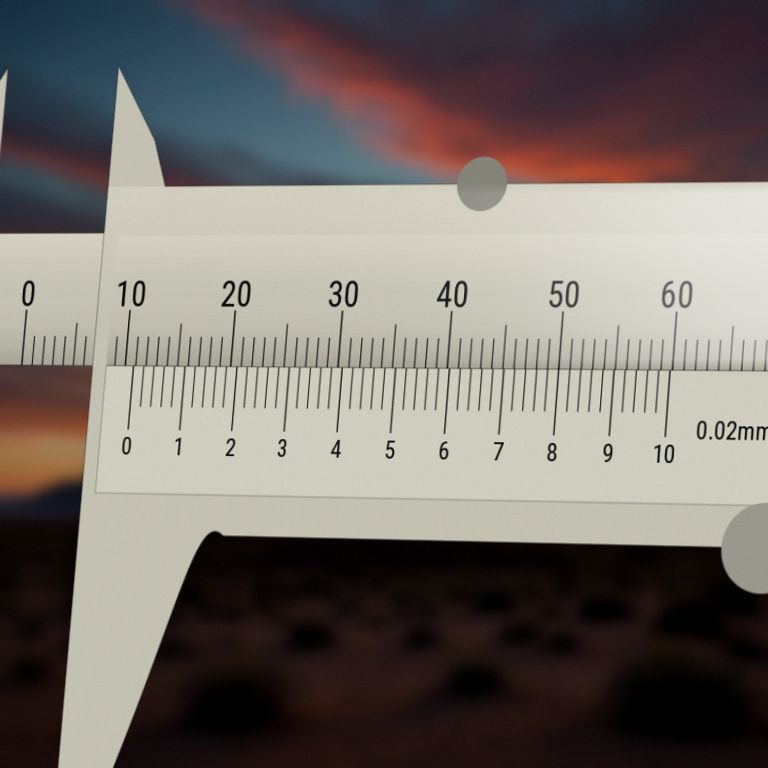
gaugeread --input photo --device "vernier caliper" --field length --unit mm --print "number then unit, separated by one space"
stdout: 10.8 mm
